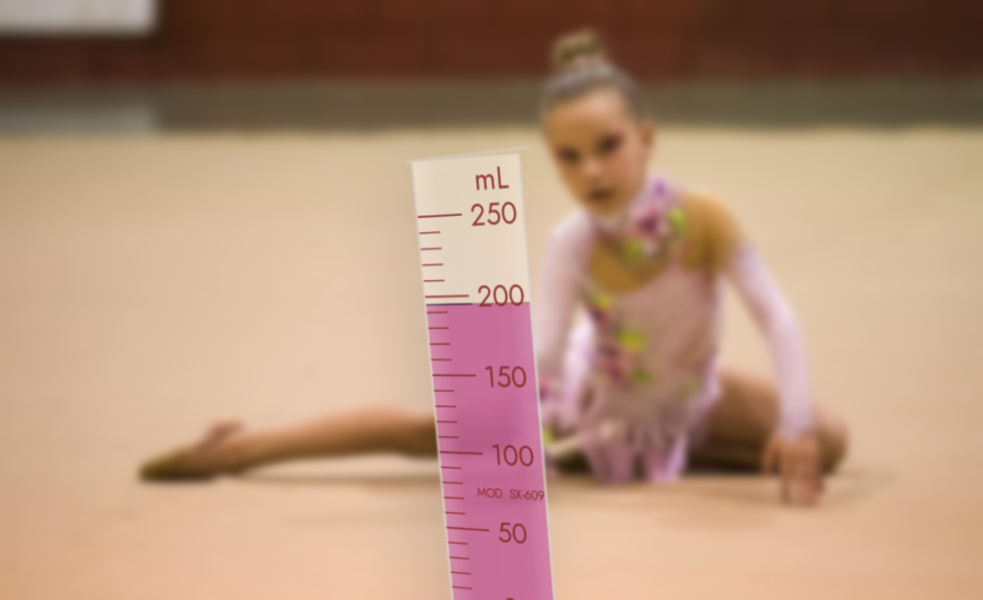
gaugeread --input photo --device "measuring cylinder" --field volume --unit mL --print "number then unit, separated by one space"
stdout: 195 mL
